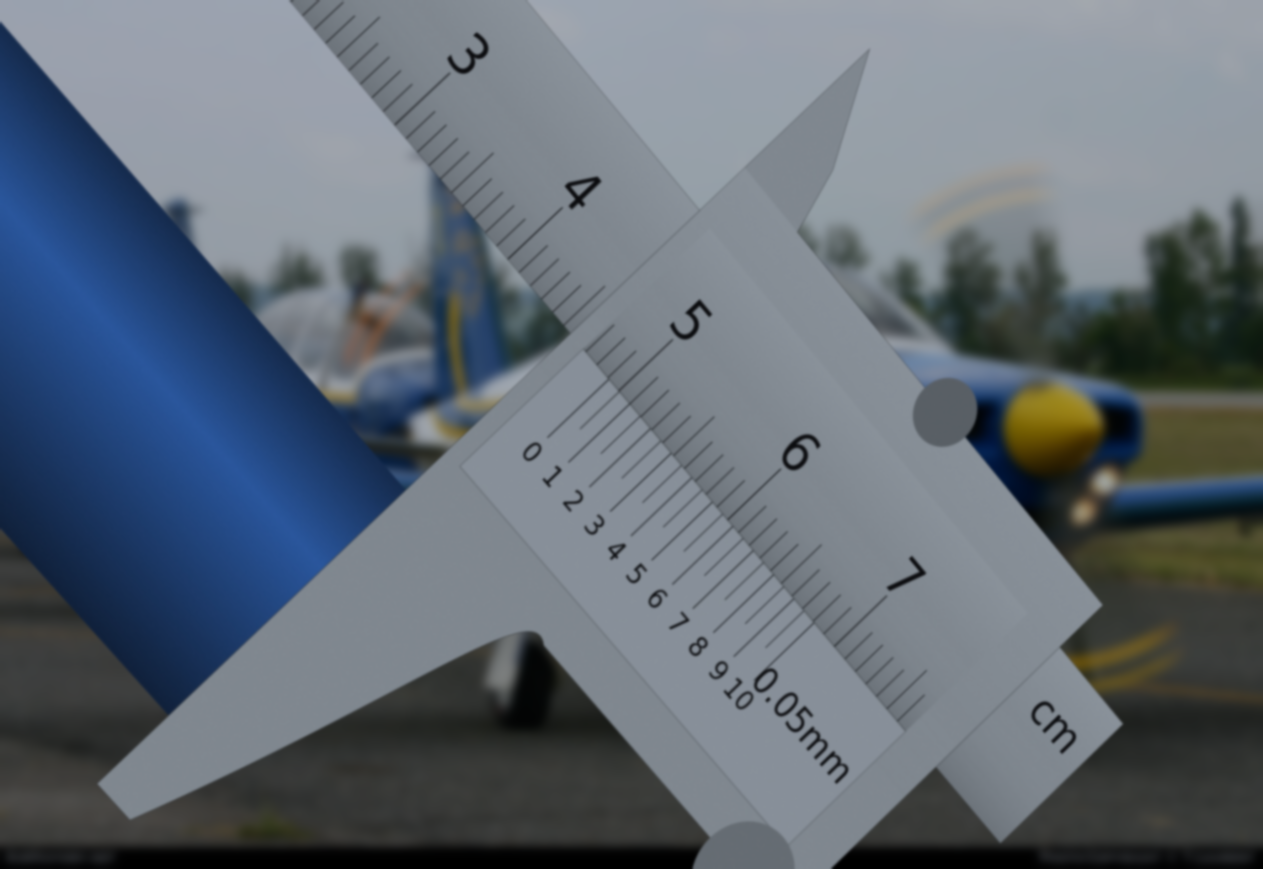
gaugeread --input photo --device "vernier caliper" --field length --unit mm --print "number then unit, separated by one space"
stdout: 49.1 mm
